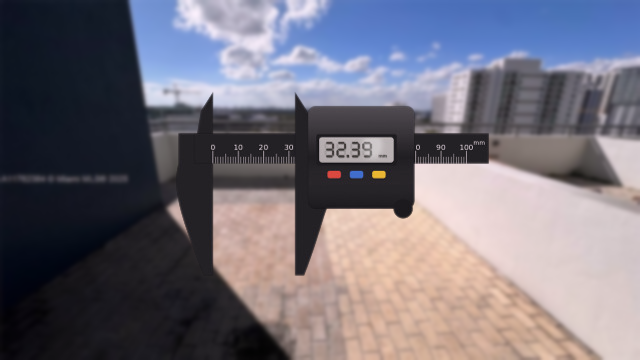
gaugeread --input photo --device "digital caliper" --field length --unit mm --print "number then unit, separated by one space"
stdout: 32.39 mm
